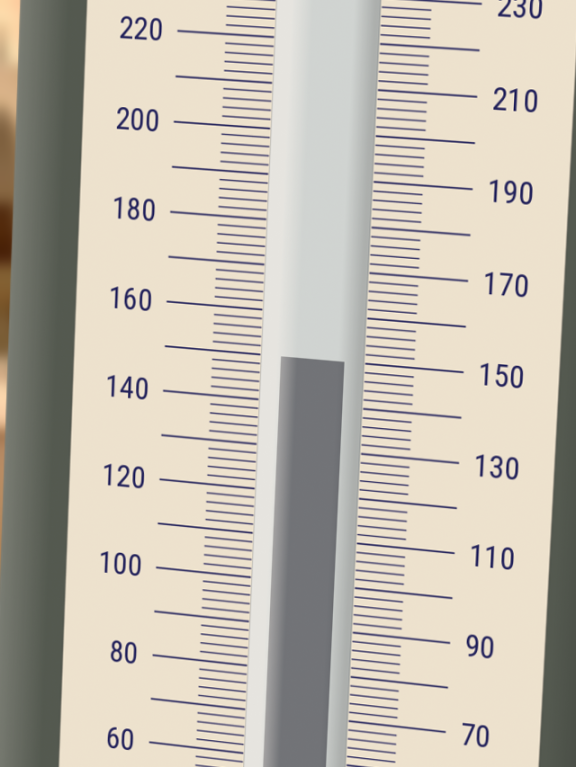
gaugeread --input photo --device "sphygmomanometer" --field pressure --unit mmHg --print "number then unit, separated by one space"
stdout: 150 mmHg
